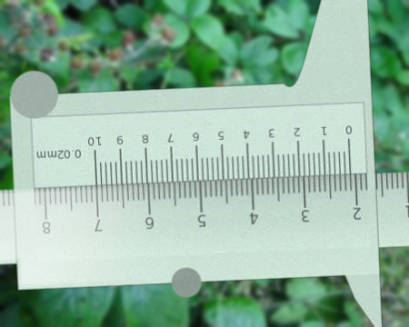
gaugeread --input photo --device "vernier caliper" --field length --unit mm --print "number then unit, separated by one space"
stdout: 21.0 mm
